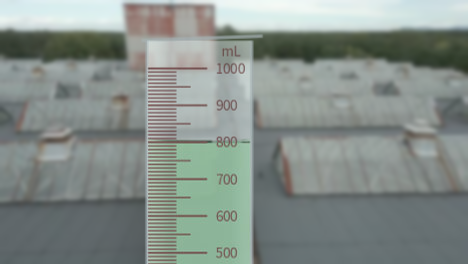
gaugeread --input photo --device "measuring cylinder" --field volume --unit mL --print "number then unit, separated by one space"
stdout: 800 mL
